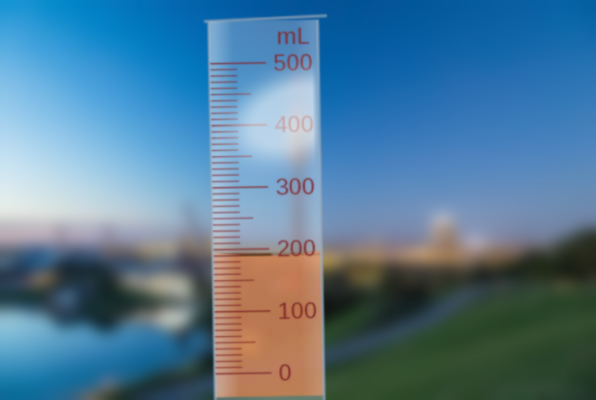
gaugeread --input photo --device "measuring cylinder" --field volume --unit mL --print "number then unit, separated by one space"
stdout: 190 mL
